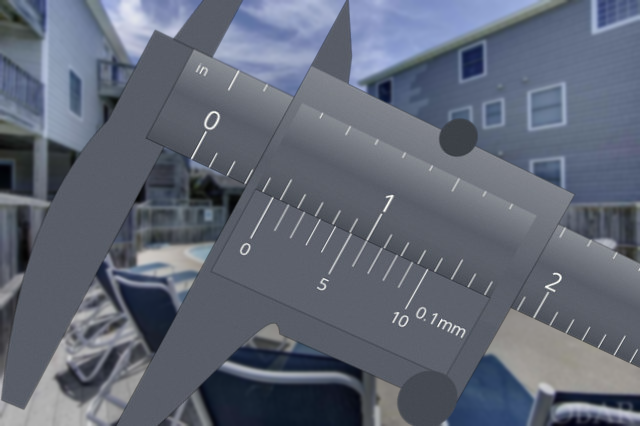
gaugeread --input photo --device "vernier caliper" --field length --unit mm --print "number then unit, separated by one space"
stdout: 4.6 mm
